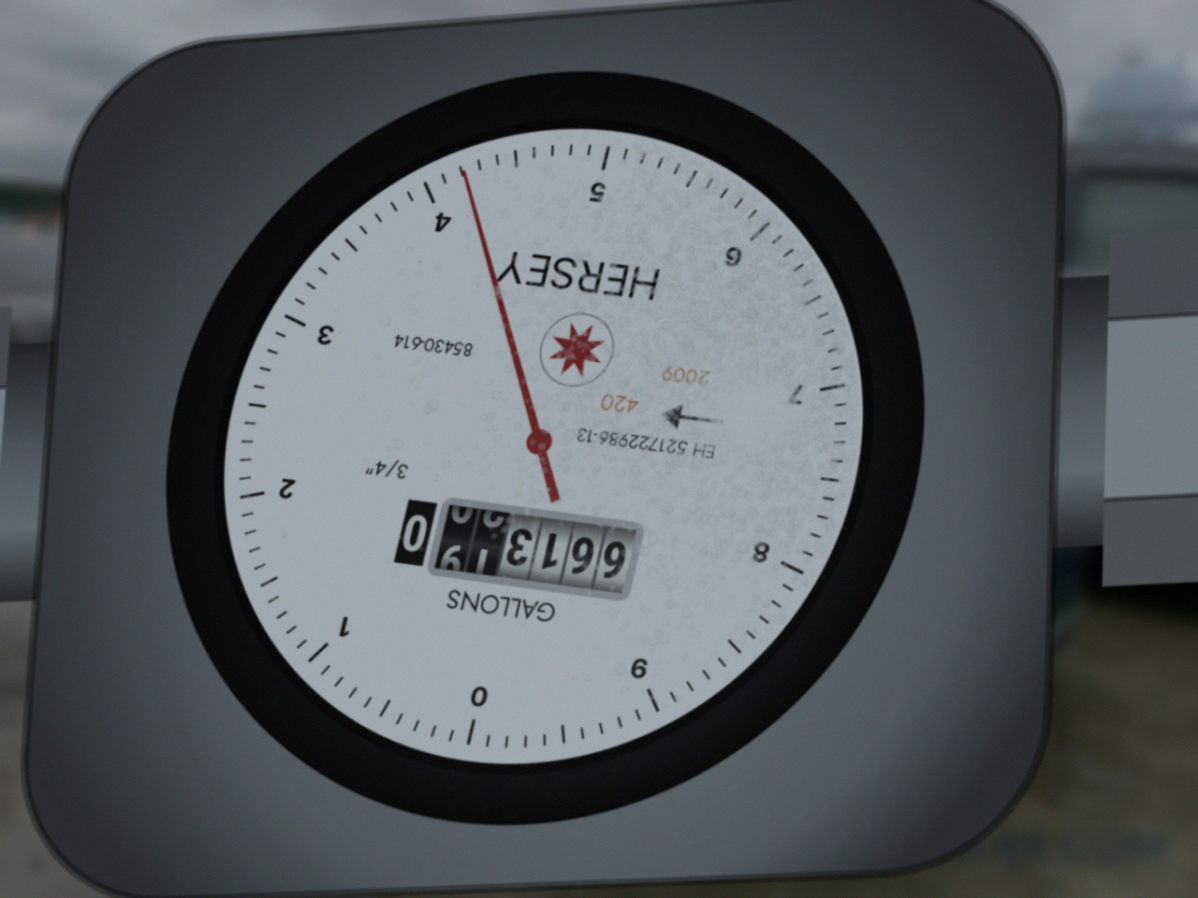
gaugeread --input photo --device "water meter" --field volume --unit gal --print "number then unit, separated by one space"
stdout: 6613194.2 gal
